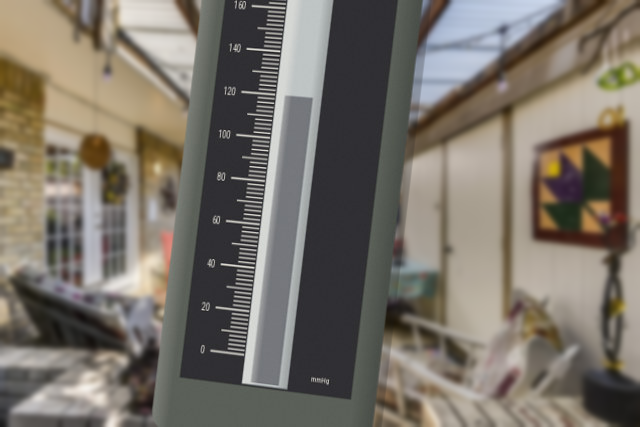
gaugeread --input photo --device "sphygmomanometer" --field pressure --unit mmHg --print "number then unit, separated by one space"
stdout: 120 mmHg
